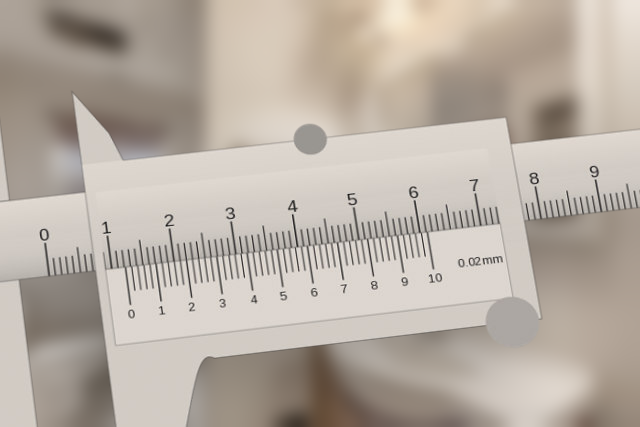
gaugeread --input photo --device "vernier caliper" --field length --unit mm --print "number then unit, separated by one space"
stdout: 12.2 mm
